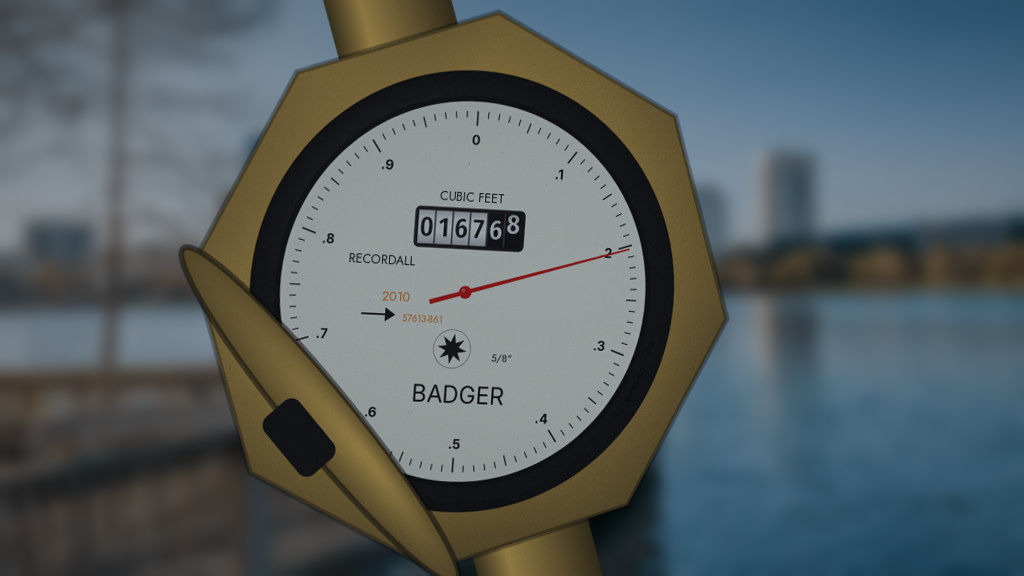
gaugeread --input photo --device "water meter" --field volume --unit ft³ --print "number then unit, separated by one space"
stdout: 16768.20 ft³
